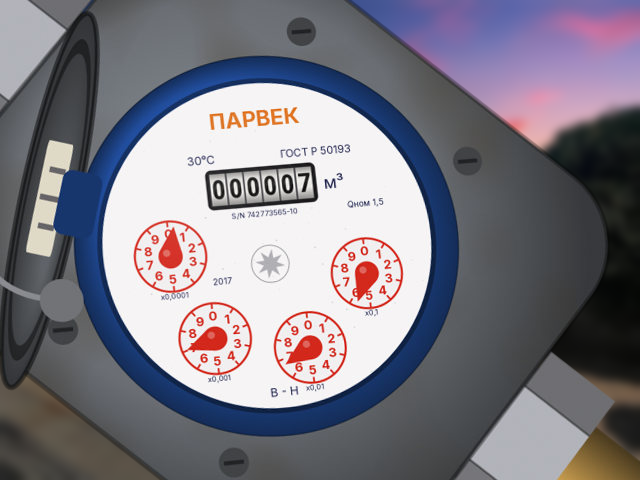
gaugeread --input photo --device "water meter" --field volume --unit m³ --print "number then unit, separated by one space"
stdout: 7.5670 m³
